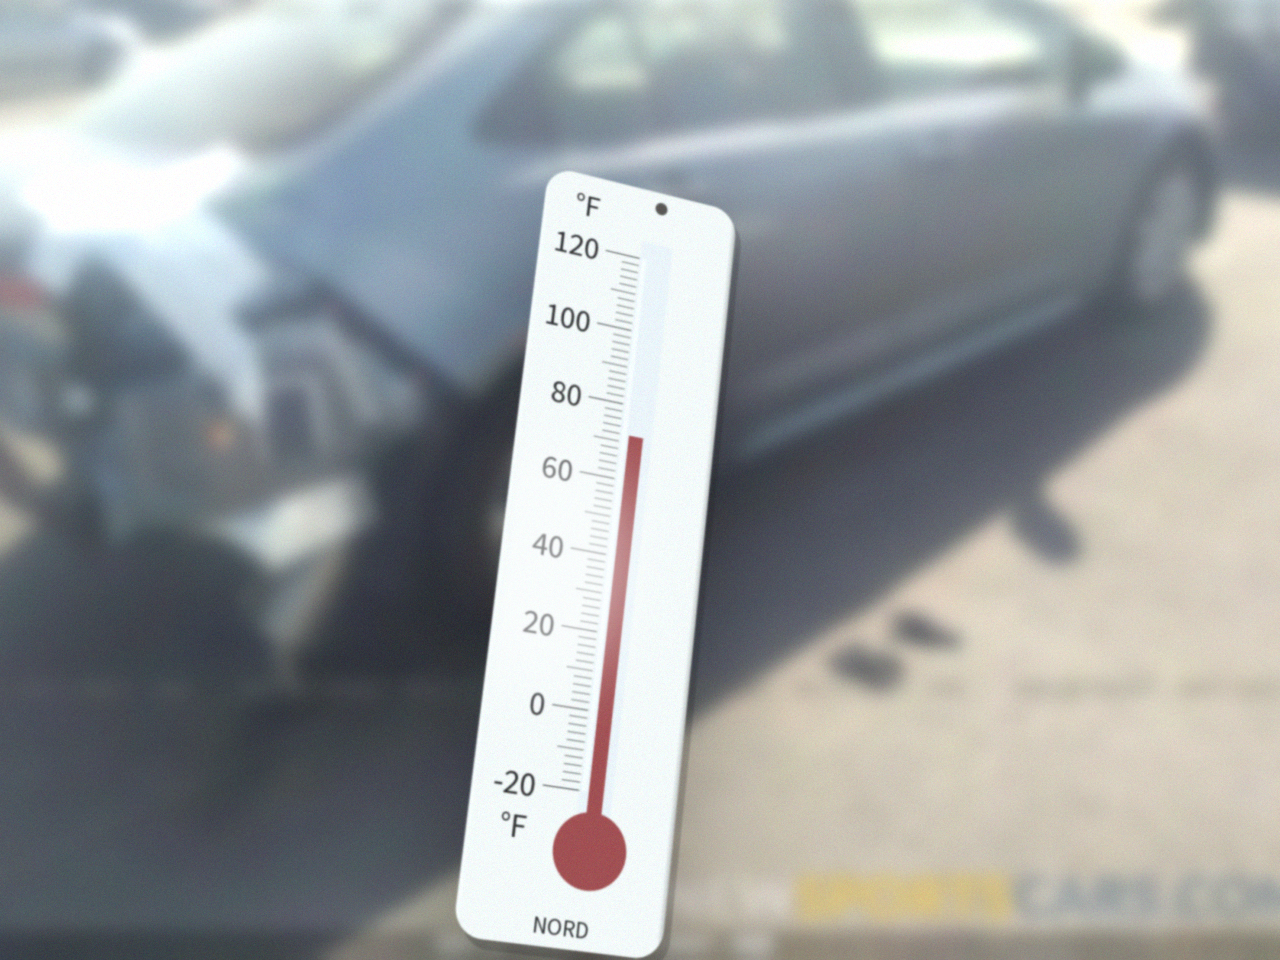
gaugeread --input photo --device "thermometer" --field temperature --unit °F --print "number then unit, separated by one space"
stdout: 72 °F
